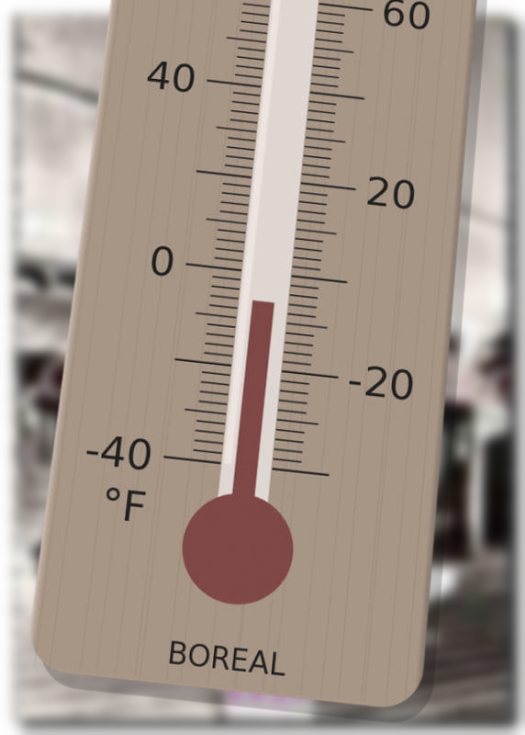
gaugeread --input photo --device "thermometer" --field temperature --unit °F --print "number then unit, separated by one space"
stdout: -6 °F
